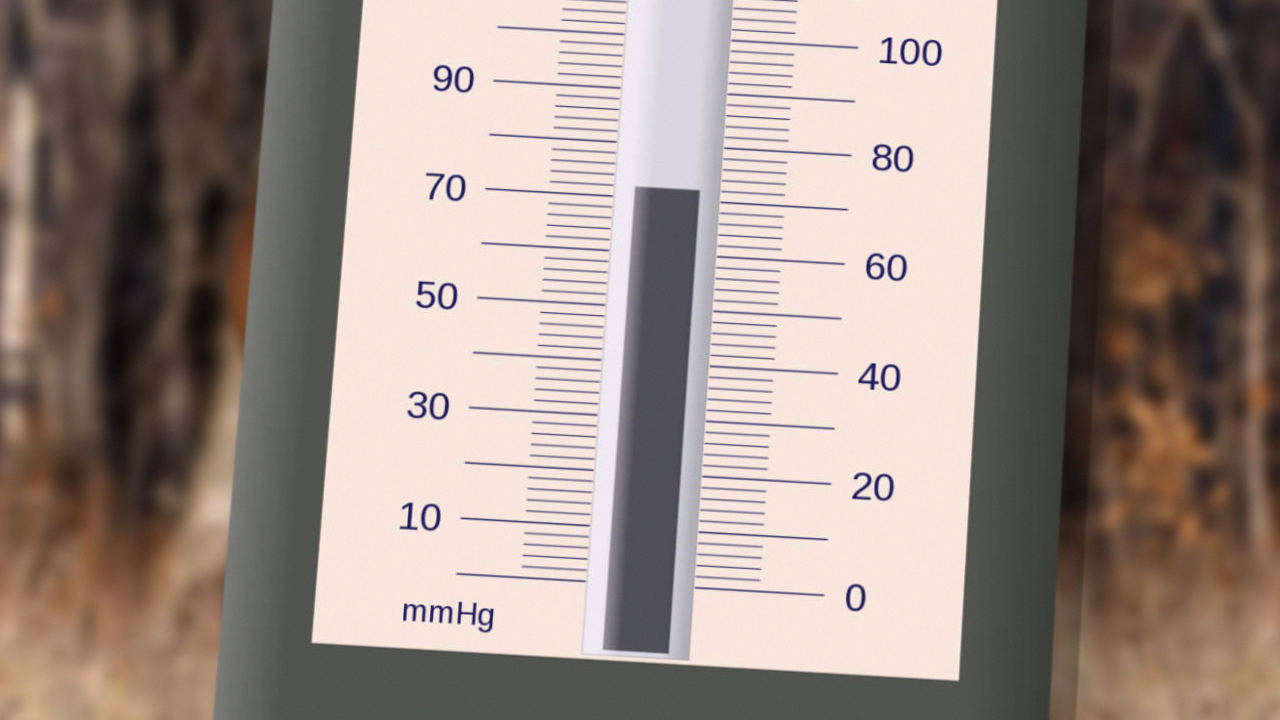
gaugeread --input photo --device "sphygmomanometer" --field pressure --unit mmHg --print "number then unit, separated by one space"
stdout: 72 mmHg
